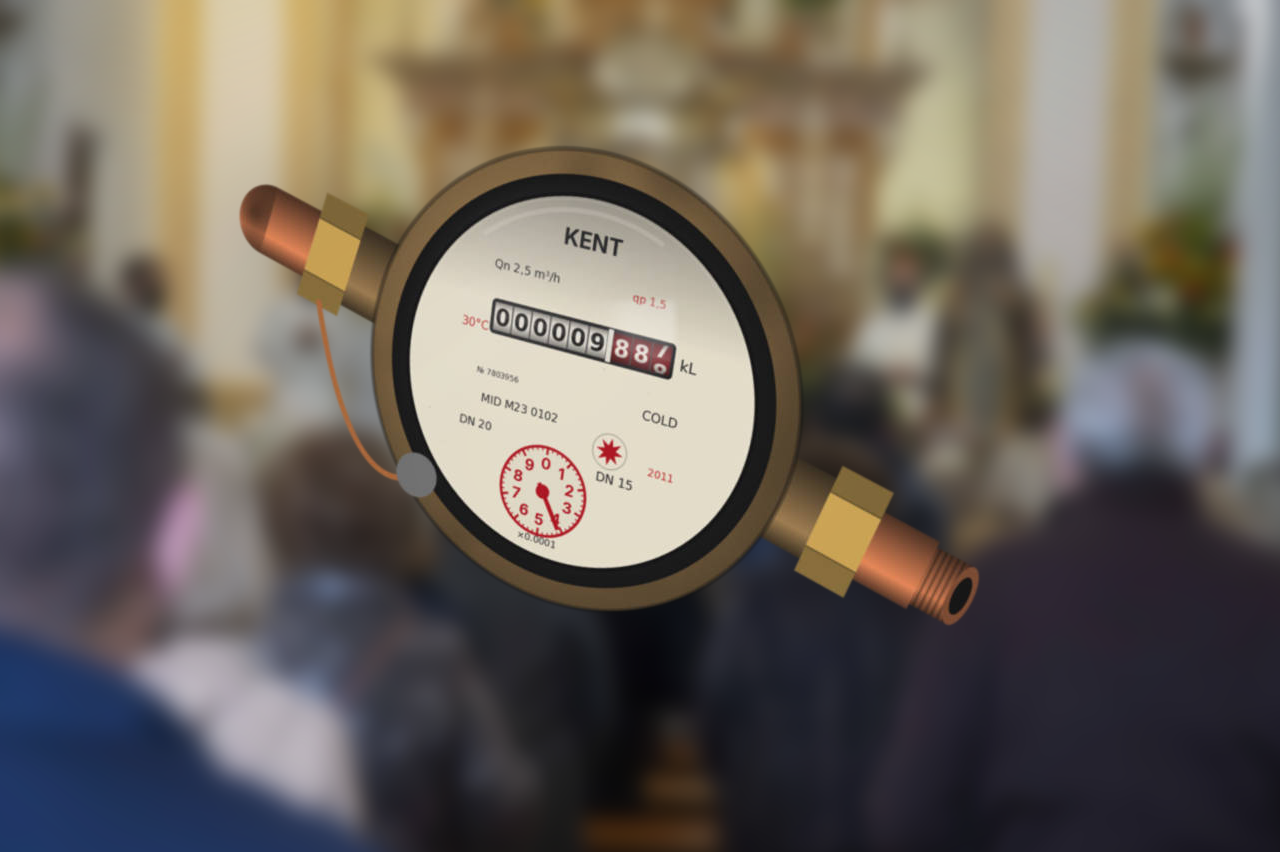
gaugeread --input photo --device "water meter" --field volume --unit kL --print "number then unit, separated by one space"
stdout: 9.8874 kL
